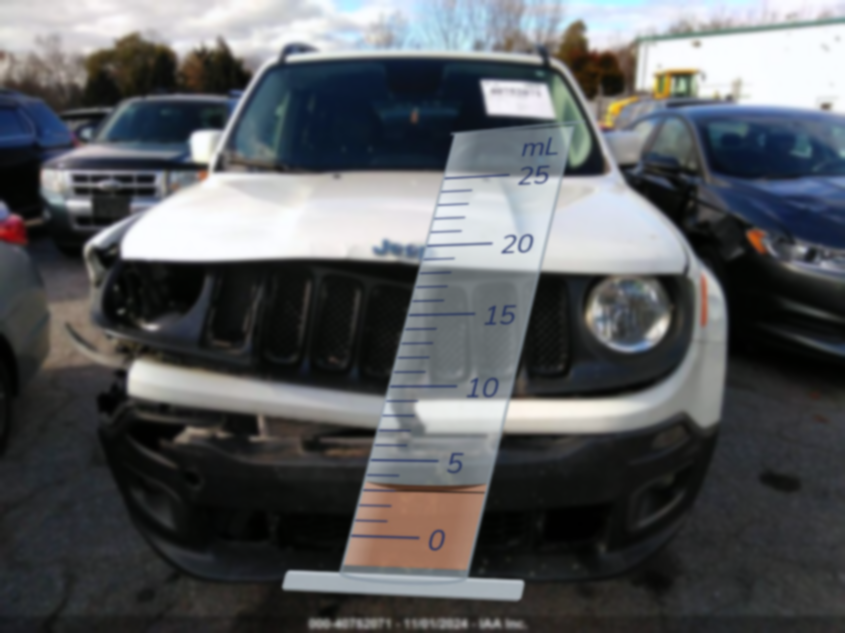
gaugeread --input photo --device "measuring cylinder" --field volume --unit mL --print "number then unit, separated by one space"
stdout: 3 mL
